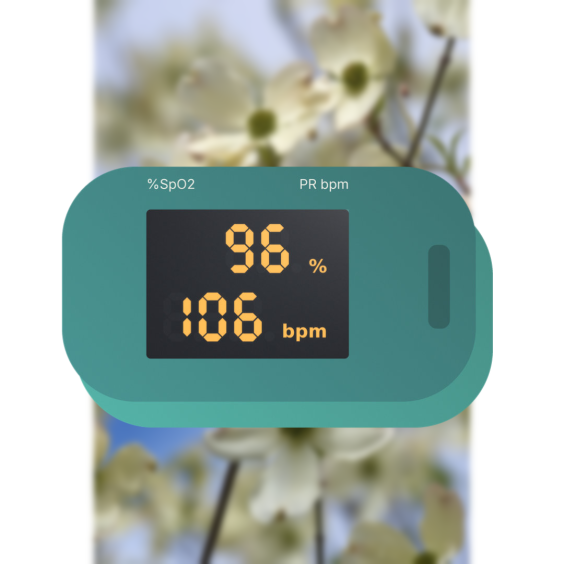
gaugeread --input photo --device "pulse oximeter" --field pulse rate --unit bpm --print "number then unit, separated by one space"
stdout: 106 bpm
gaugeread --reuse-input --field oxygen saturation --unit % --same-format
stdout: 96 %
